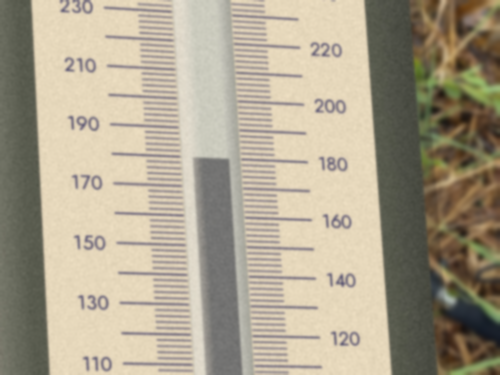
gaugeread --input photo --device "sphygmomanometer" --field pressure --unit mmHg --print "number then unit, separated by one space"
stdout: 180 mmHg
